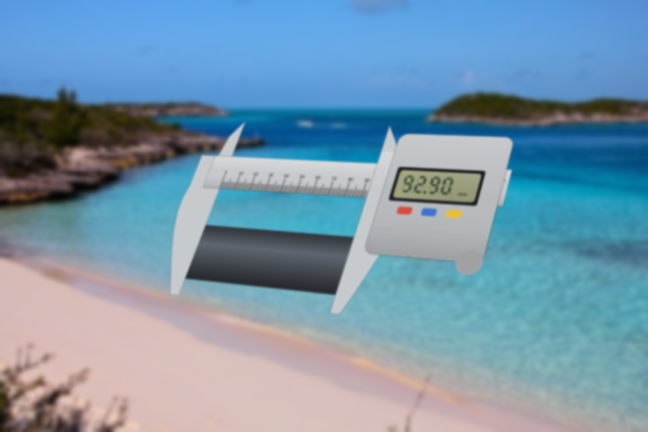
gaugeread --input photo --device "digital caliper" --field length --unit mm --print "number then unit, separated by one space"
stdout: 92.90 mm
